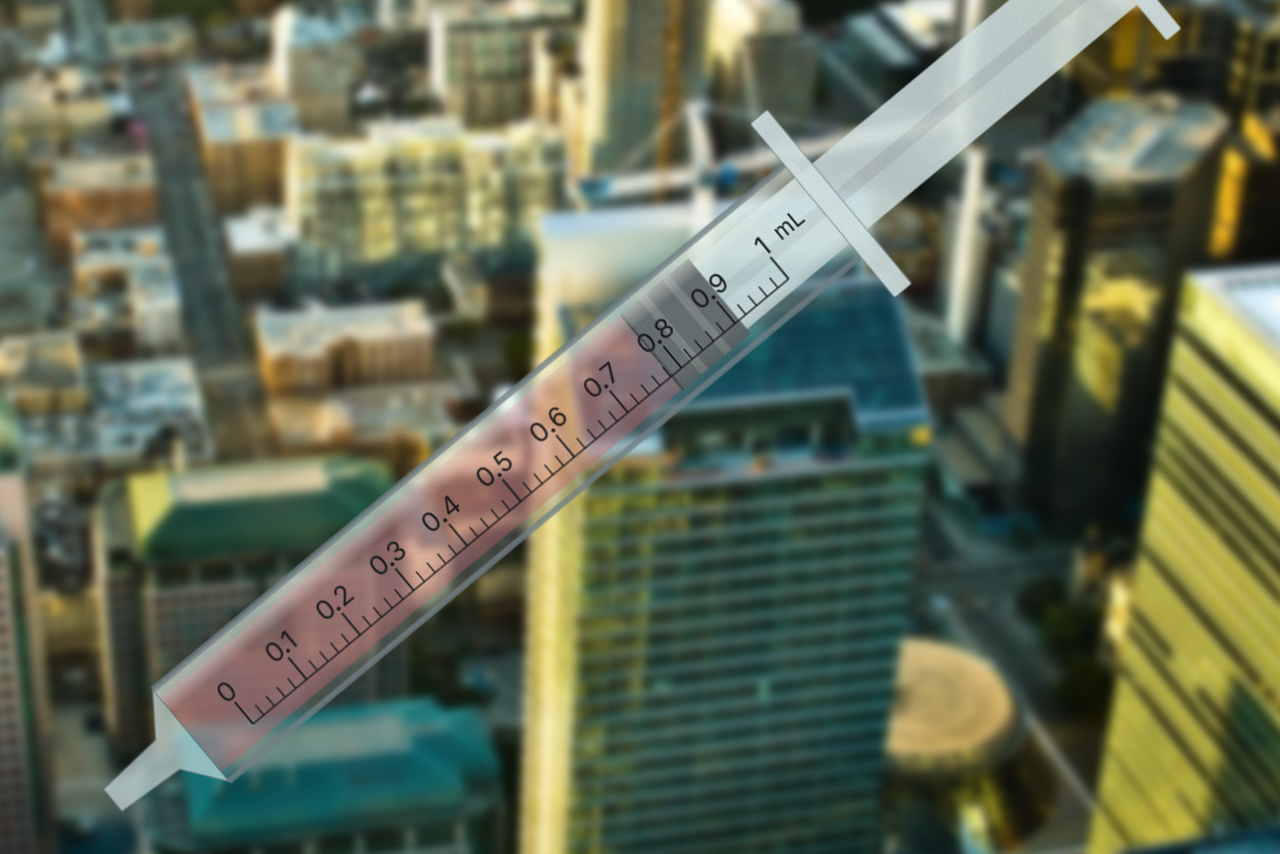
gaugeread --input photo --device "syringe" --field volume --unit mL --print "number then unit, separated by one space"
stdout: 0.78 mL
